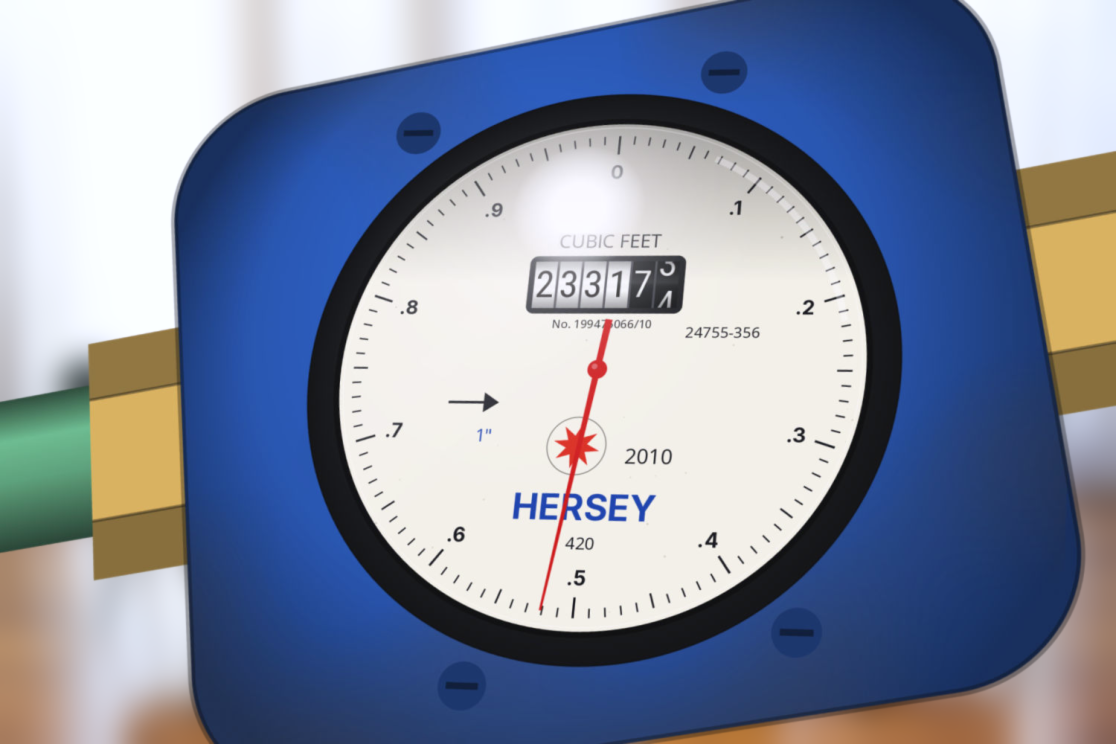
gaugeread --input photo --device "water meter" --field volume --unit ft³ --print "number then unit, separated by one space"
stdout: 233173.52 ft³
